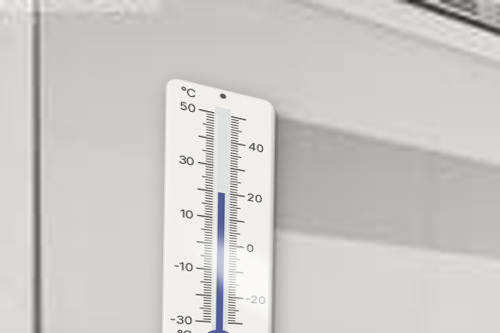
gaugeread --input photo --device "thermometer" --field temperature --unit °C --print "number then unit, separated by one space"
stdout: 20 °C
